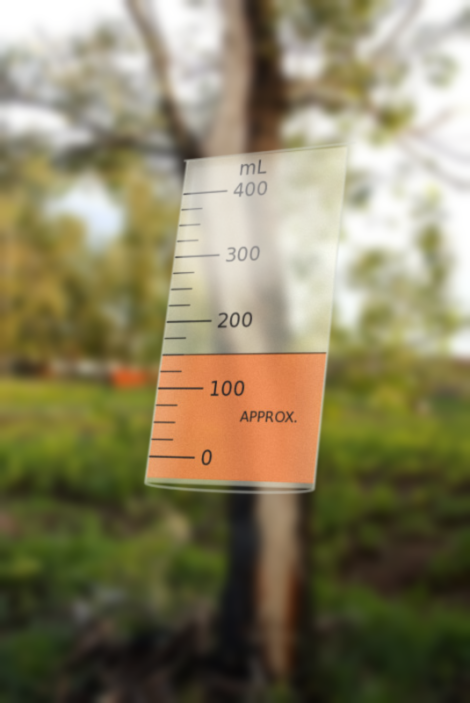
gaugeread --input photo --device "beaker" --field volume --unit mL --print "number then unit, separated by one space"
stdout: 150 mL
